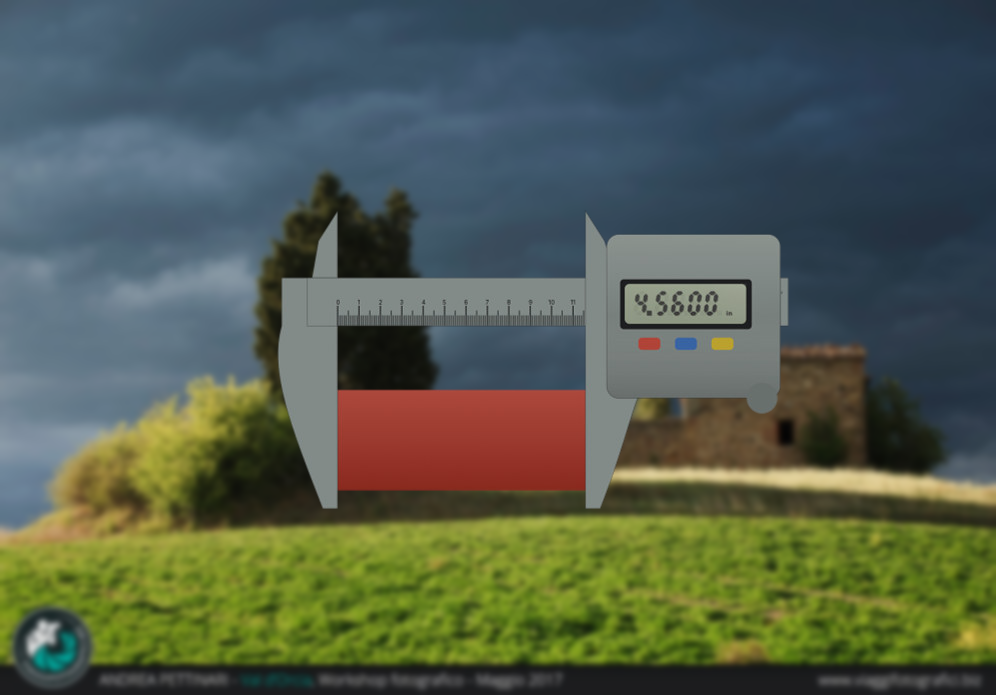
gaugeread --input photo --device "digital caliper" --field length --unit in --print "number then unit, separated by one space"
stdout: 4.5600 in
